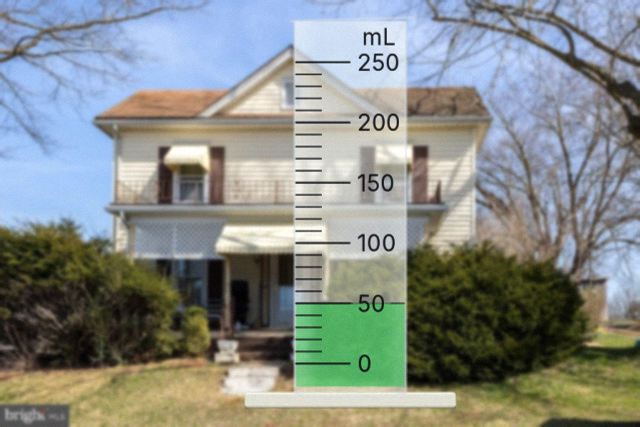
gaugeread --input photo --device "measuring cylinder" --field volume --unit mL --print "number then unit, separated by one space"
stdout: 50 mL
